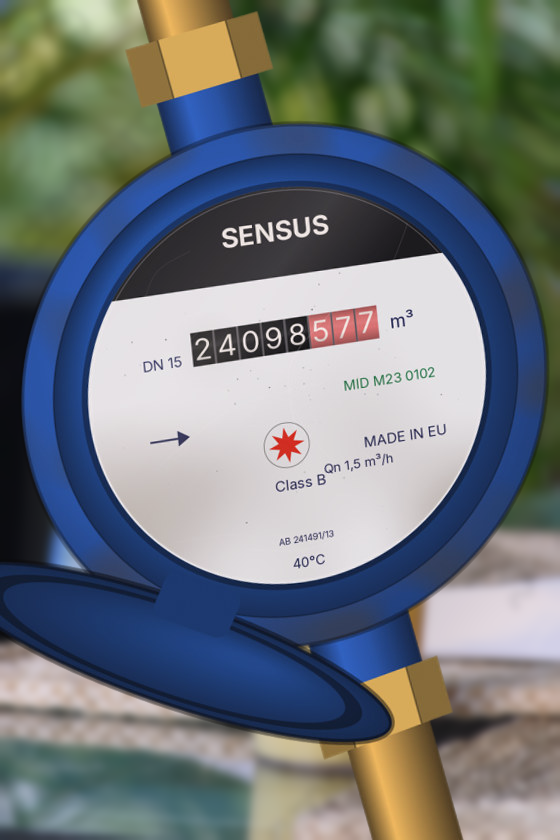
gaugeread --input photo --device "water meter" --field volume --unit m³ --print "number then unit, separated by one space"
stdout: 24098.577 m³
